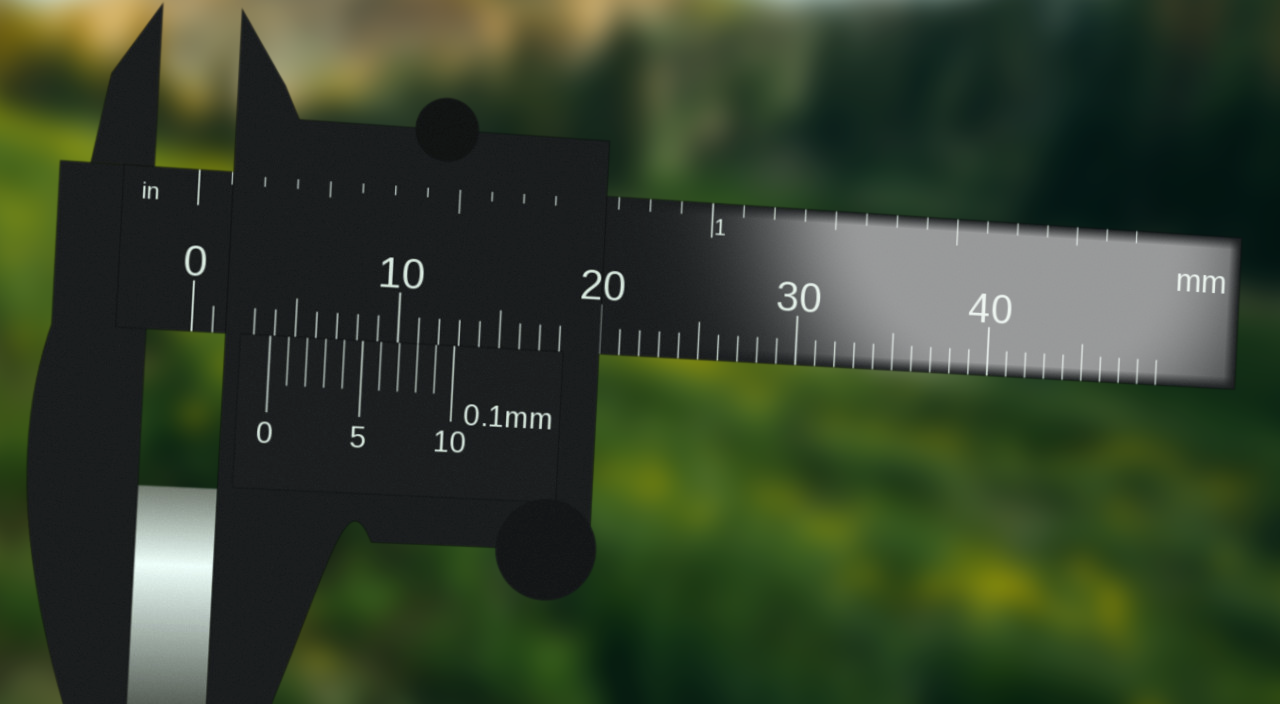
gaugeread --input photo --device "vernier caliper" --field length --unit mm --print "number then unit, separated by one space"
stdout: 3.8 mm
